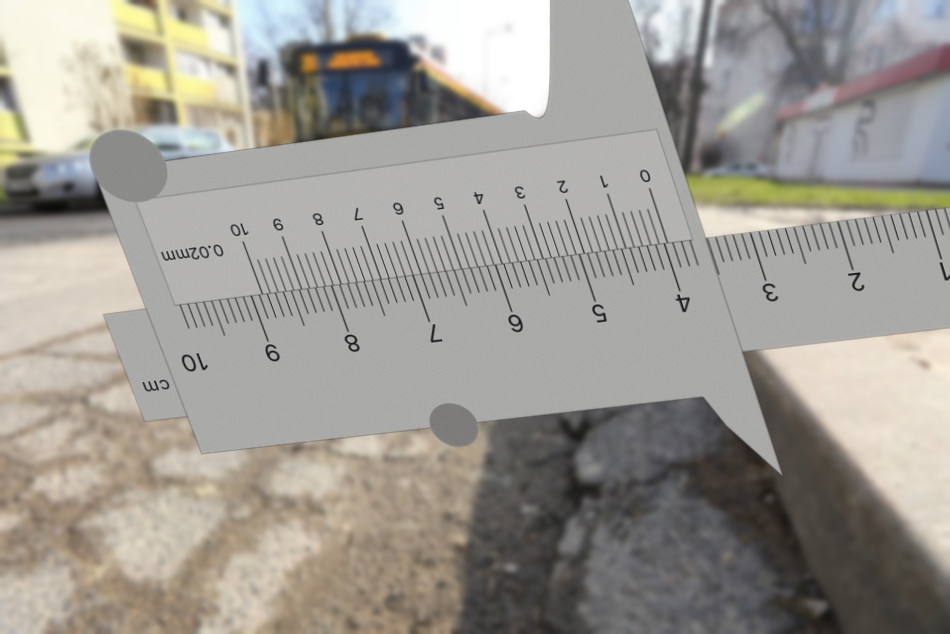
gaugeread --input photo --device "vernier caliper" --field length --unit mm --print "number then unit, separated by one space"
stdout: 39.6 mm
